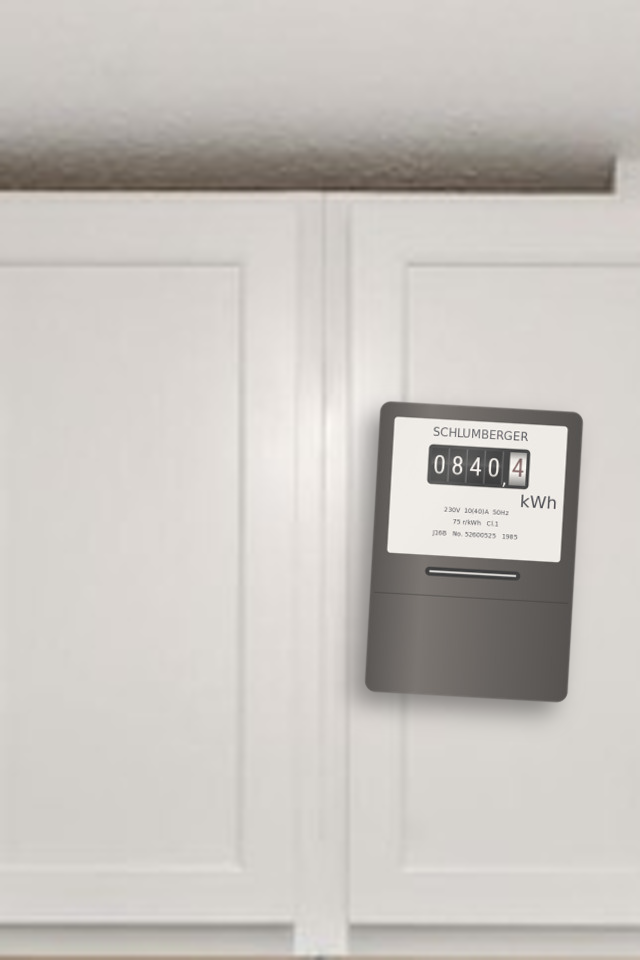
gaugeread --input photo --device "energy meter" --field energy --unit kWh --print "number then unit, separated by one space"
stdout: 840.4 kWh
